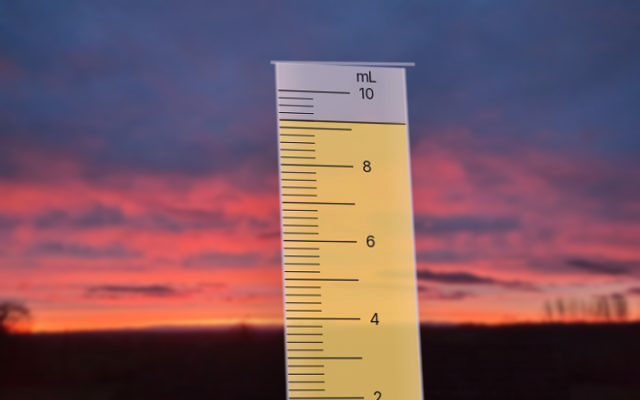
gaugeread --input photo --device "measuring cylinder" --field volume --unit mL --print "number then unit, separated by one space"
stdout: 9.2 mL
